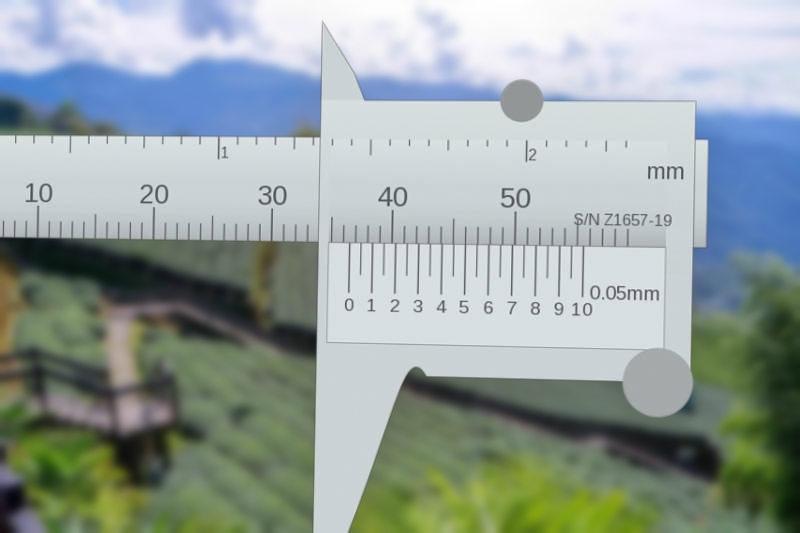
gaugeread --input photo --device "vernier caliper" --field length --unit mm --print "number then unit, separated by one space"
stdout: 36.5 mm
